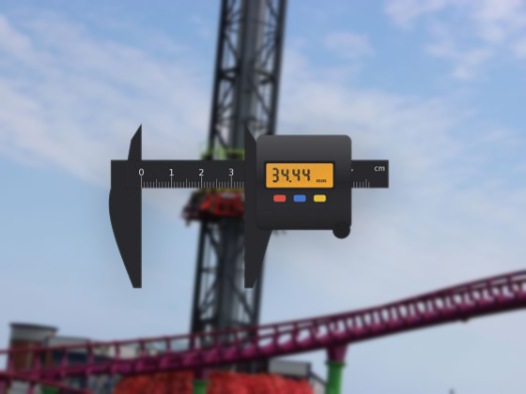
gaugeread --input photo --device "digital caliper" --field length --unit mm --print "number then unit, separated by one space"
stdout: 34.44 mm
